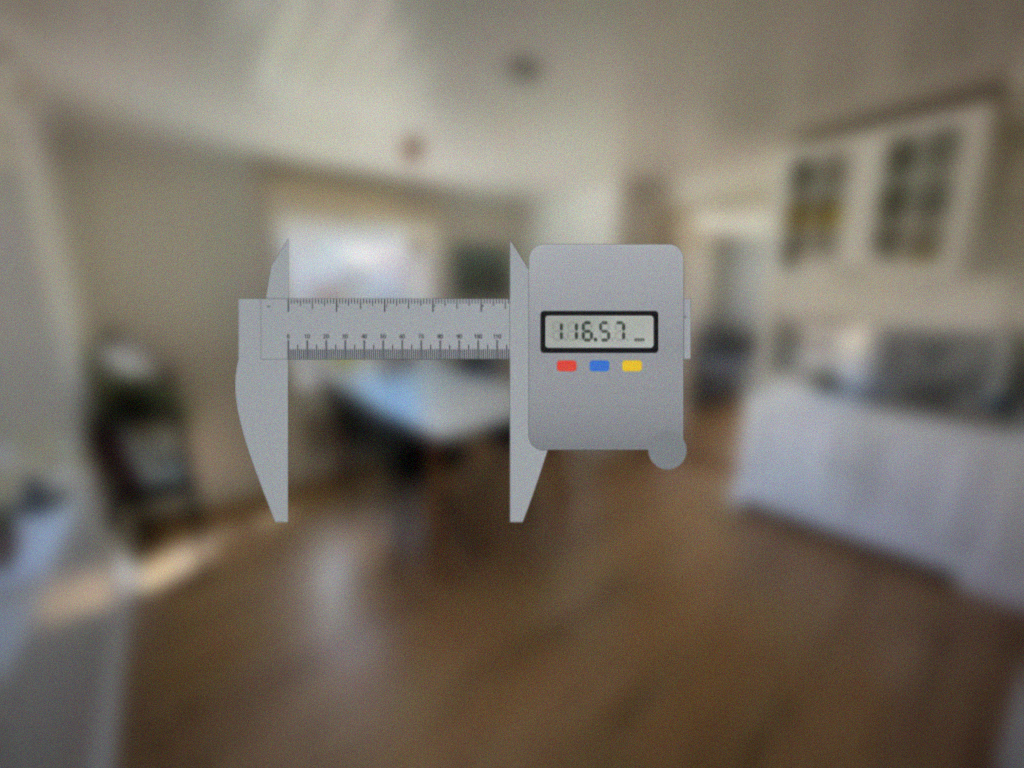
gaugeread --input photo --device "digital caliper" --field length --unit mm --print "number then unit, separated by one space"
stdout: 116.57 mm
